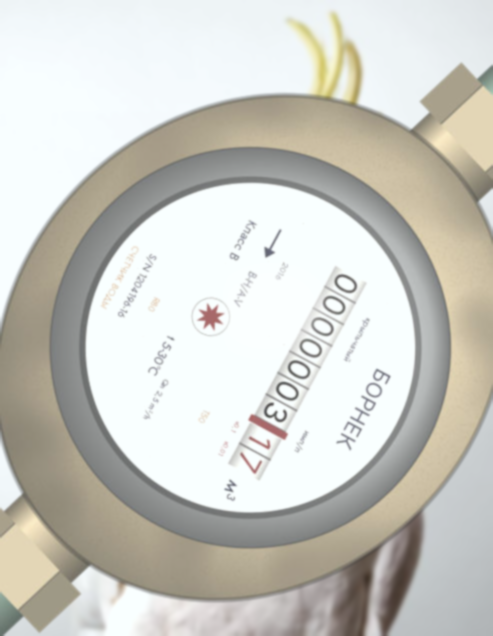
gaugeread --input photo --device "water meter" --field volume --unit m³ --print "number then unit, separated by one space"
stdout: 3.17 m³
